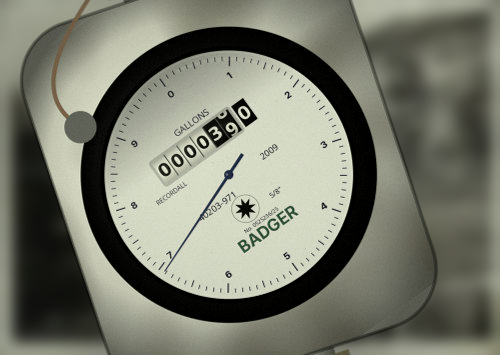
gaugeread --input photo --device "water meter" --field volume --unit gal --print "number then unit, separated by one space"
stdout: 386.9 gal
